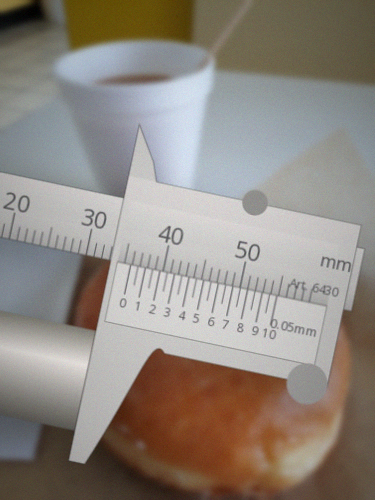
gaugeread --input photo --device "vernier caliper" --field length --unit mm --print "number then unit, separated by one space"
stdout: 35.8 mm
